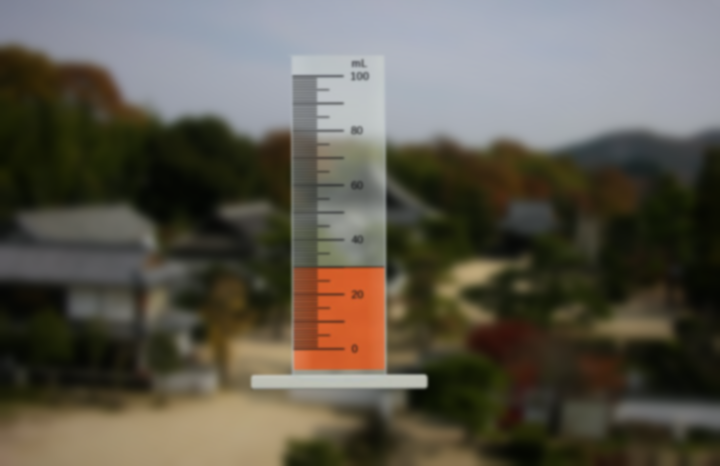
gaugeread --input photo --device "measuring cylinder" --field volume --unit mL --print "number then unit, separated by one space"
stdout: 30 mL
